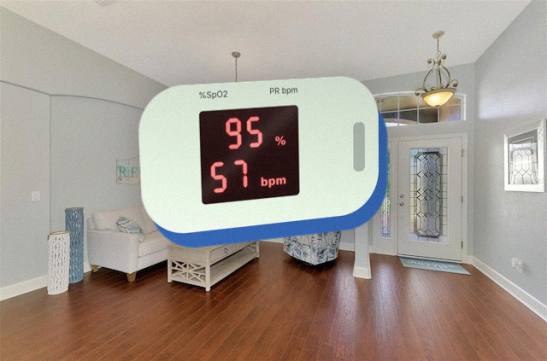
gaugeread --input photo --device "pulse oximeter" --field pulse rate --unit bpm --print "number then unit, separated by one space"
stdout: 57 bpm
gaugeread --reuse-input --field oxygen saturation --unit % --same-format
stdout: 95 %
